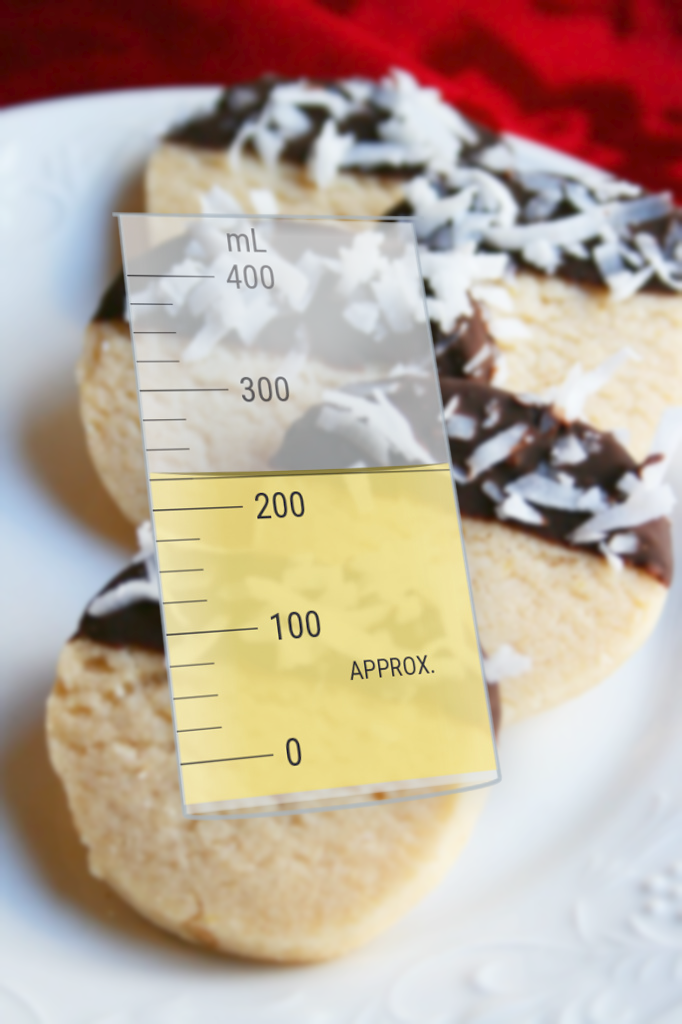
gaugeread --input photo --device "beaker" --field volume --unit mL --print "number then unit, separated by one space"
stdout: 225 mL
